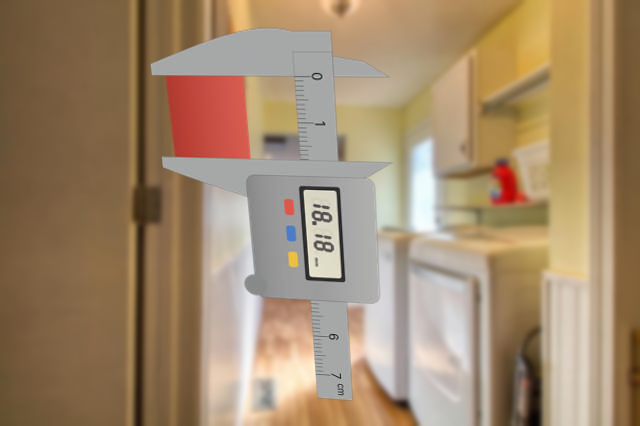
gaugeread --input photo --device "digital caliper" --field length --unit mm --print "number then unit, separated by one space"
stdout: 18.18 mm
